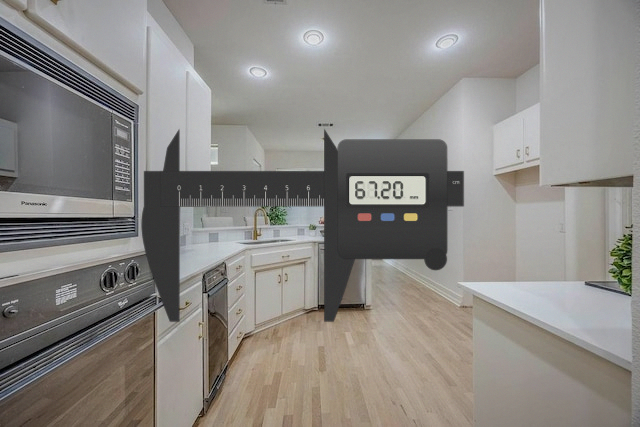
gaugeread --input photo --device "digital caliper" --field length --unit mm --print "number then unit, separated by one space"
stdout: 67.20 mm
